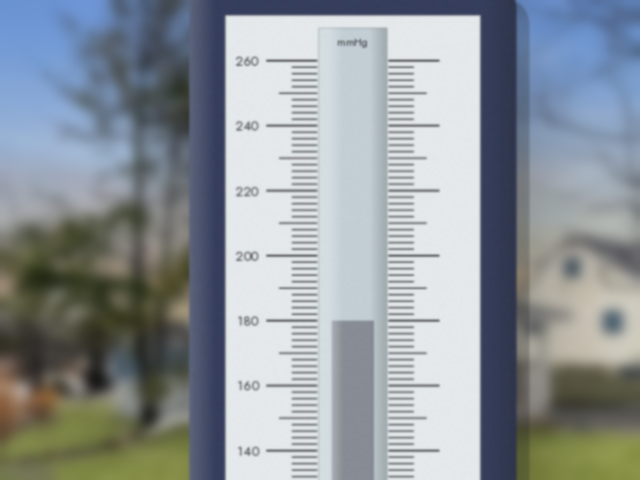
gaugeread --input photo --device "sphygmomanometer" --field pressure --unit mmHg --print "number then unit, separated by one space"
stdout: 180 mmHg
